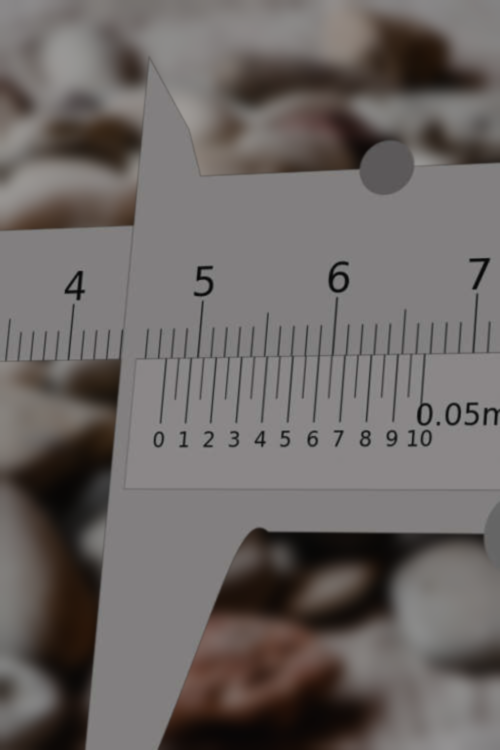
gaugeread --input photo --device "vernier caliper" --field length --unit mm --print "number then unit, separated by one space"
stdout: 47.6 mm
